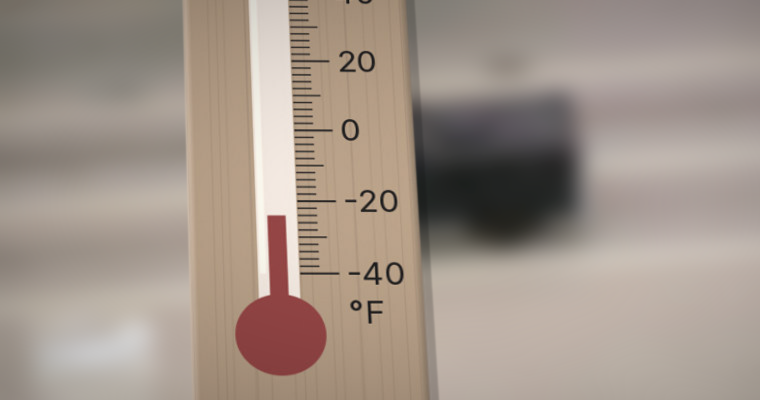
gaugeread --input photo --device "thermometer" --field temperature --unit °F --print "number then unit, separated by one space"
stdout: -24 °F
